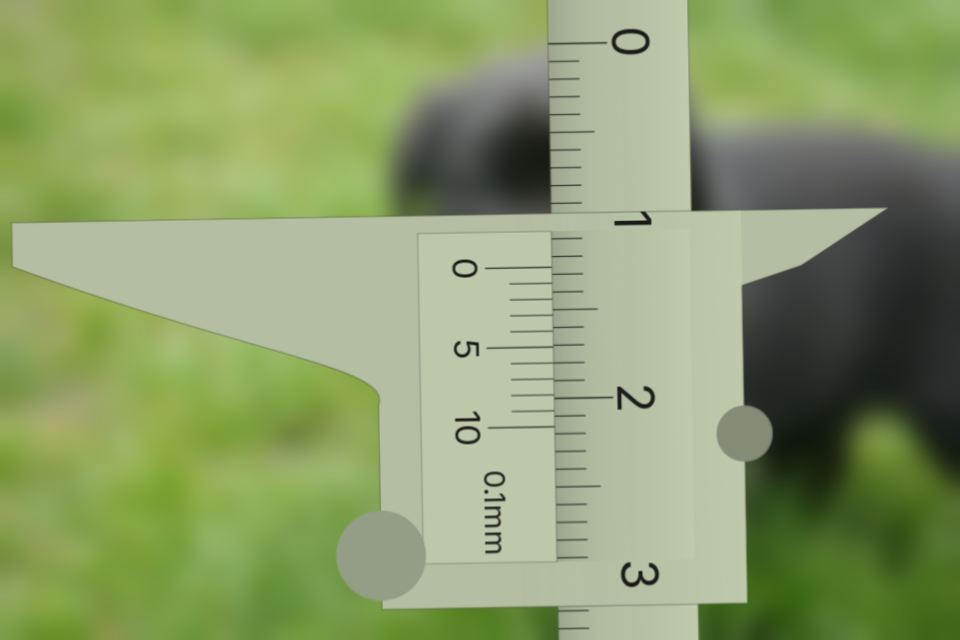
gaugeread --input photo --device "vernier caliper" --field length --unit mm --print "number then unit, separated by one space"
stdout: 12.6 mm
